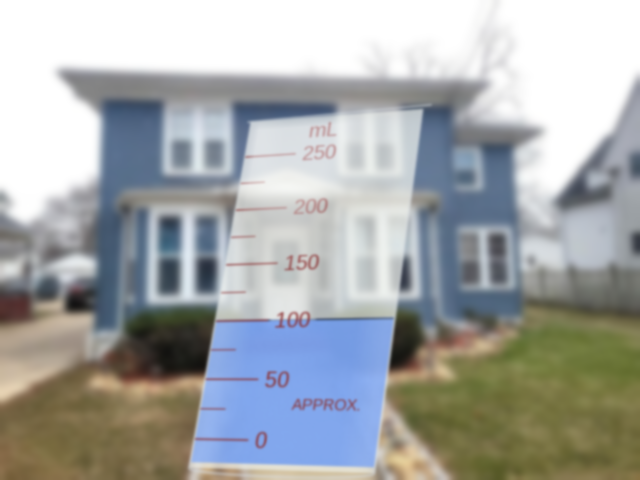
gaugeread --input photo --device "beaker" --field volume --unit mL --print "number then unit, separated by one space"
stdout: 100 mL
